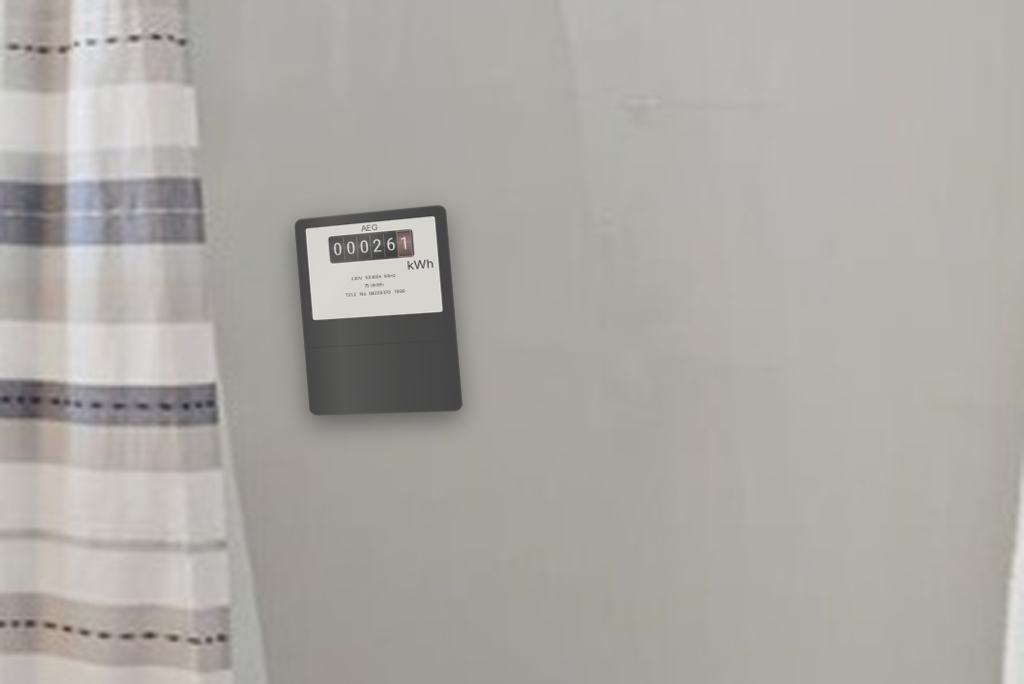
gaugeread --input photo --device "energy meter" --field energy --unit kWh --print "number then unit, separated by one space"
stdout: 26.1 kWh
